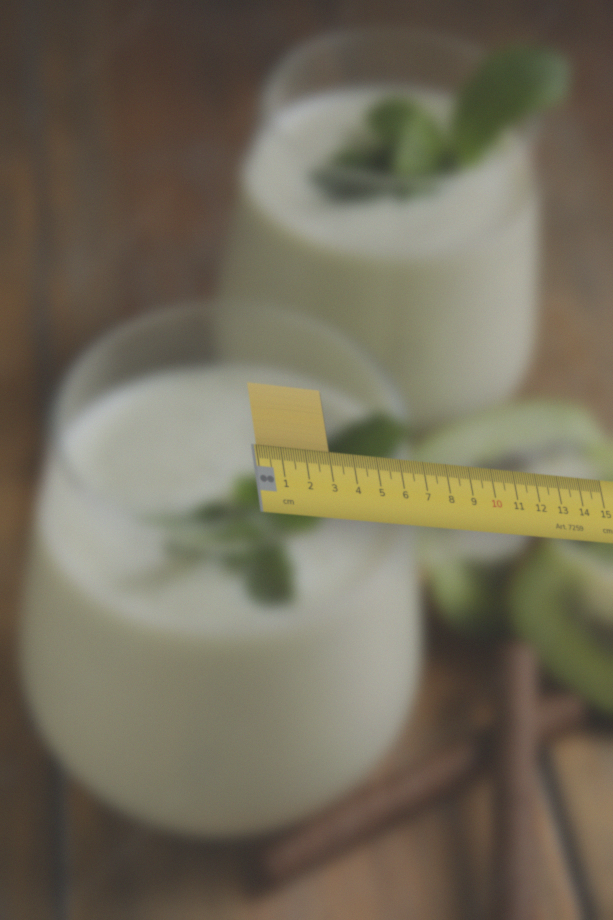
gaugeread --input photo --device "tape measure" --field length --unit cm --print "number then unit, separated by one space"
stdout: 3 cm
